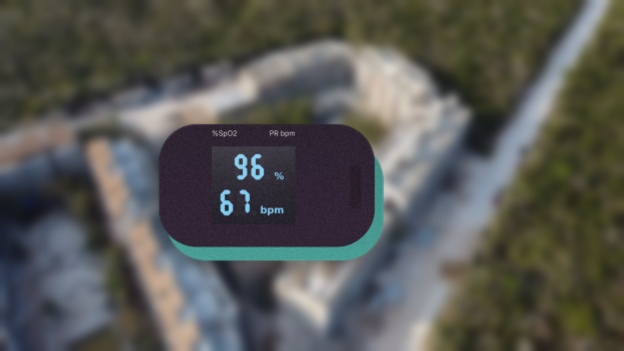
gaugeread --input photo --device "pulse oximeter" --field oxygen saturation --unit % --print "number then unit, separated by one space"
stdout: 96 %
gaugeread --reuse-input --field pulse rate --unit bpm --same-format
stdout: 67 bpm
